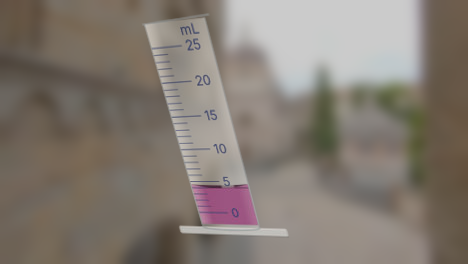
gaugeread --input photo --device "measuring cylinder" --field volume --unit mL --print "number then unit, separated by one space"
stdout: 4 mL
